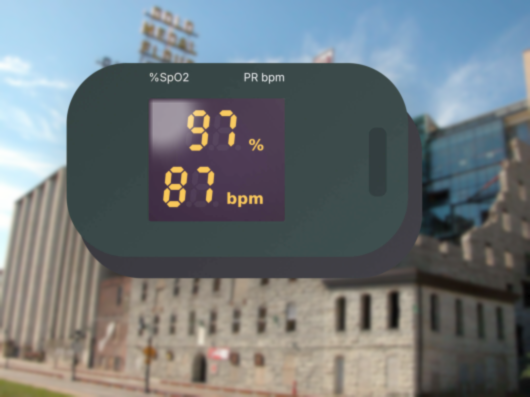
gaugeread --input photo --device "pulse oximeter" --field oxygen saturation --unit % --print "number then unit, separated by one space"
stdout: 97 %
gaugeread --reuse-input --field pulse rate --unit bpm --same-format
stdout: 87 bpm
